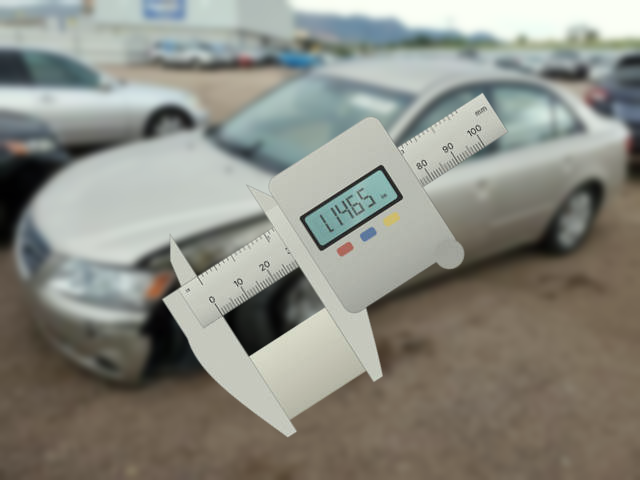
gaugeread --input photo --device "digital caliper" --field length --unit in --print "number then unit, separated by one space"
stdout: 1.1465 in
